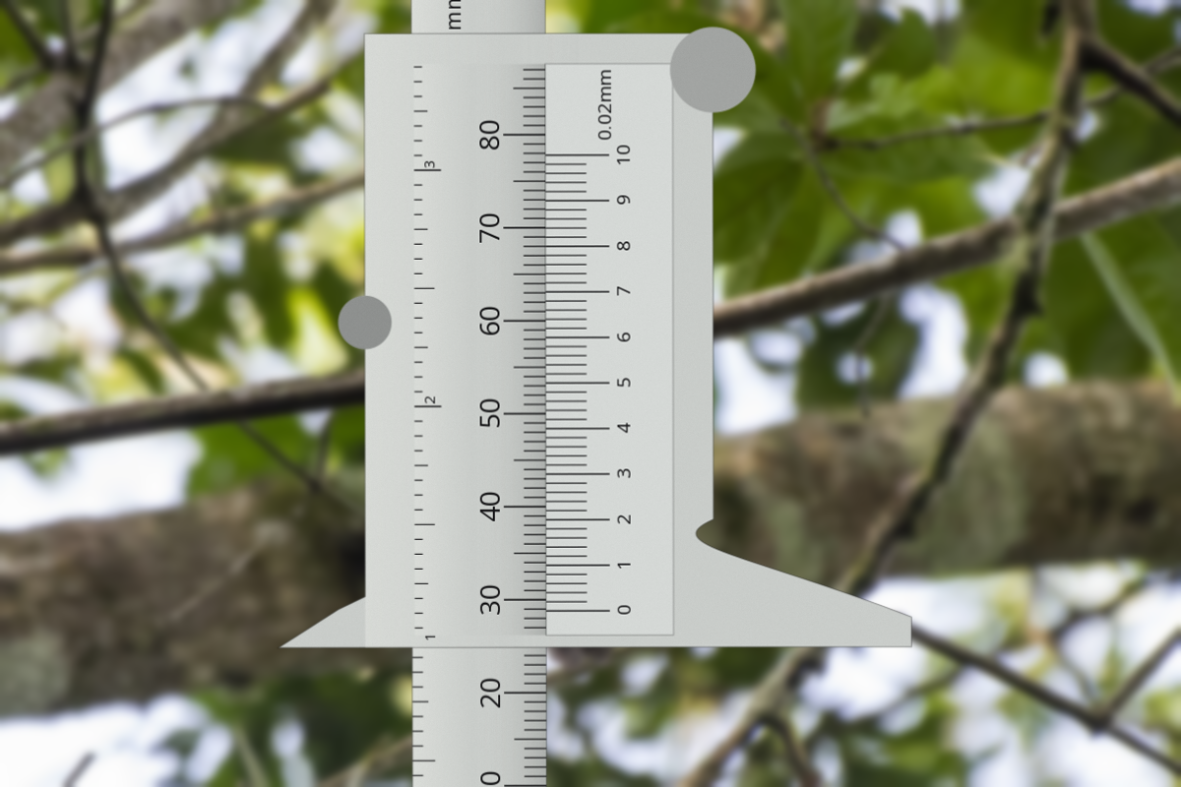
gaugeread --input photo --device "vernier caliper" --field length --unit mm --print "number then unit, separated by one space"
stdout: 28.8 mm
